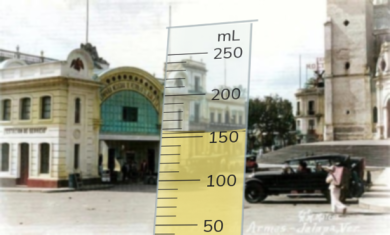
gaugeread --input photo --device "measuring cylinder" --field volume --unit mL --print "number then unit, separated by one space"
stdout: 155 mL
